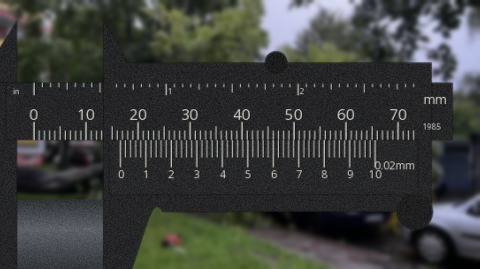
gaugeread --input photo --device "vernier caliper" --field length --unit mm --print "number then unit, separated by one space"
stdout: 16.6 mm
